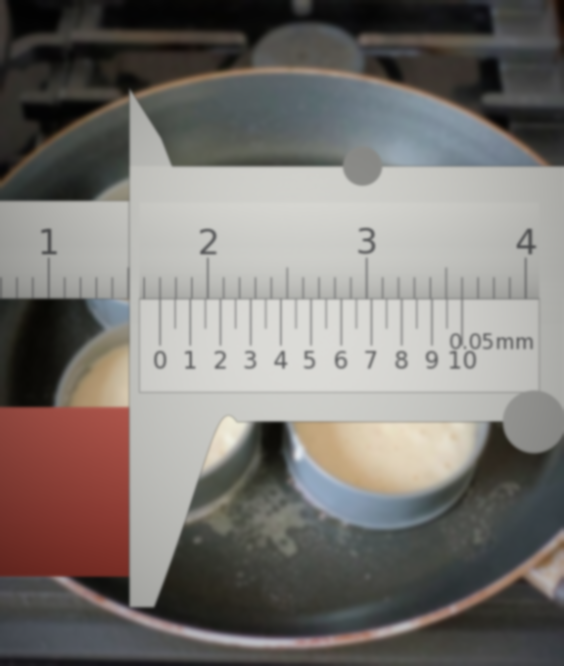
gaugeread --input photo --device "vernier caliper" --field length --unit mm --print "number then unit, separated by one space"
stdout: 17.0 mm
